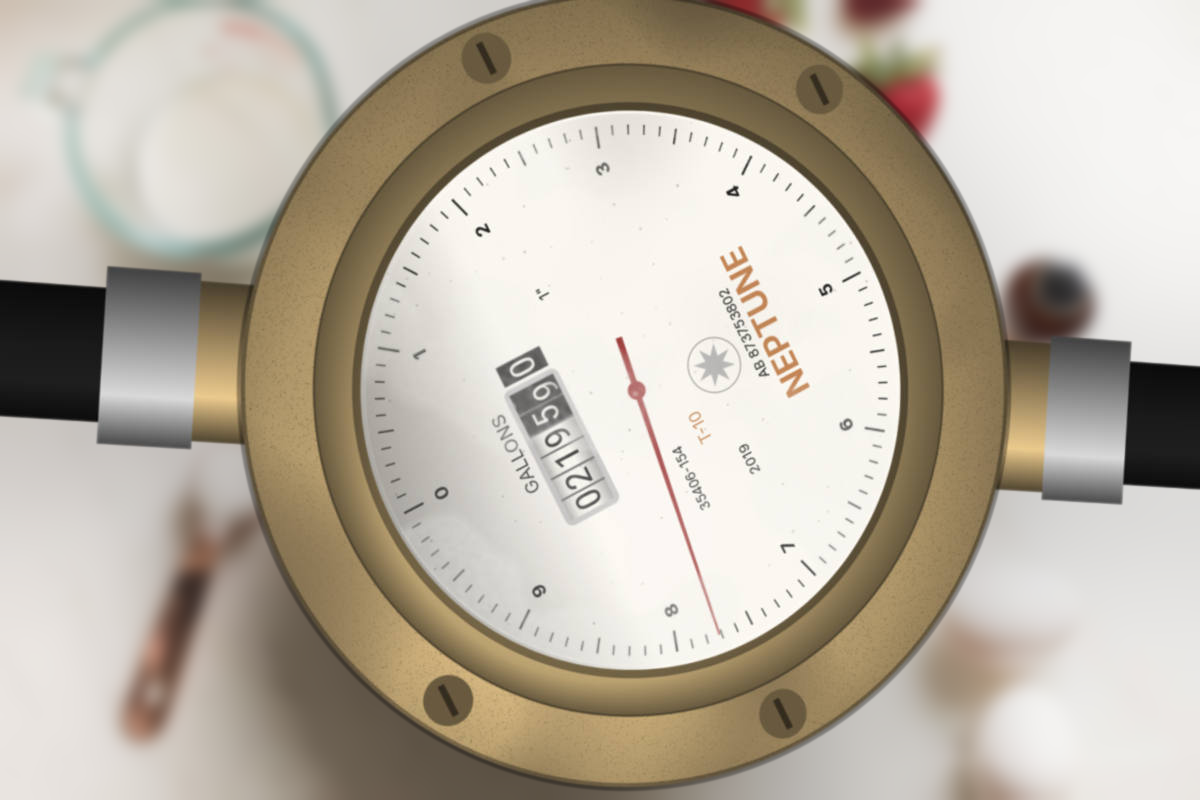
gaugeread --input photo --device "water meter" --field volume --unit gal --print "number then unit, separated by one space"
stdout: 219587.7 gal
